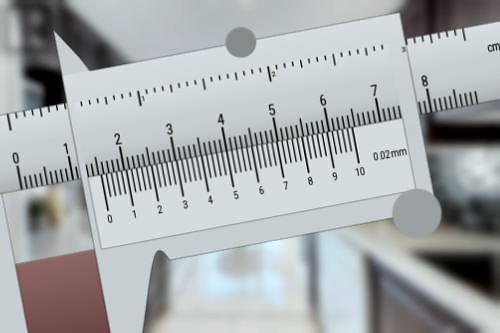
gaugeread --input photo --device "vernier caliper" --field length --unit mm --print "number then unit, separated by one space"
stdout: 15.5 mm
